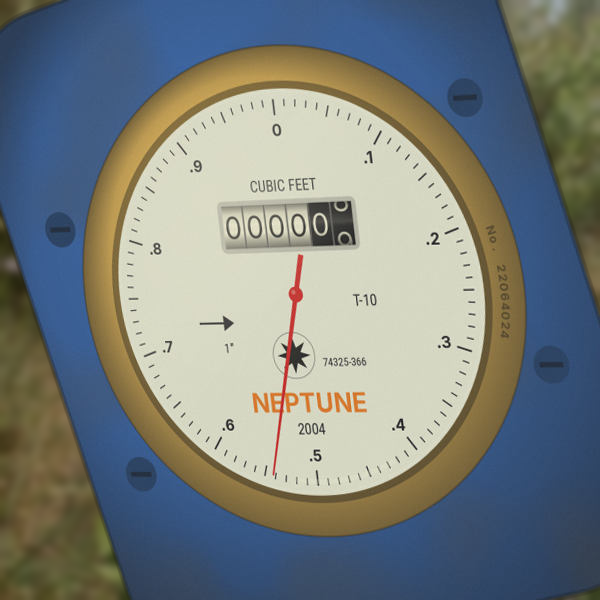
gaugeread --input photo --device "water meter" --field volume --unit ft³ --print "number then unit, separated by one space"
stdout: 8.54 ft³
